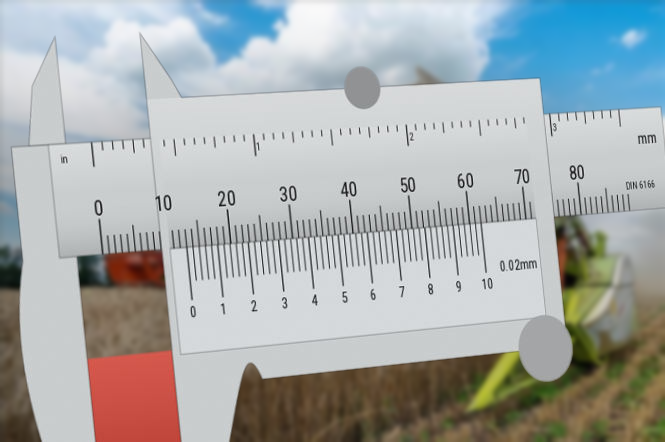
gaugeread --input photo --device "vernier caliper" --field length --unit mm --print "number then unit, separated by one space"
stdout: 13.0 mm
